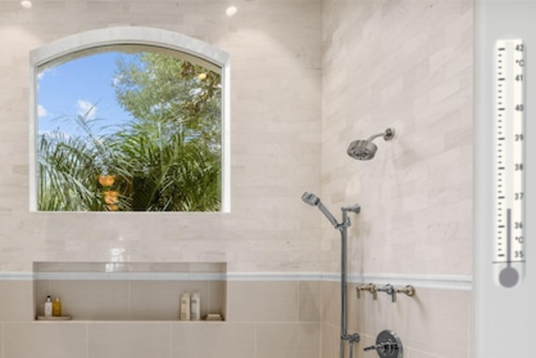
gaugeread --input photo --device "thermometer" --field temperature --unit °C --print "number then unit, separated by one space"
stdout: 36.6 °C
